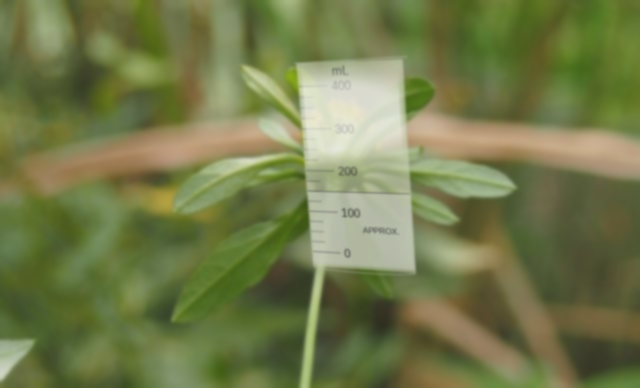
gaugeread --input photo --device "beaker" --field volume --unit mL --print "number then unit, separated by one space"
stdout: 150 mL
